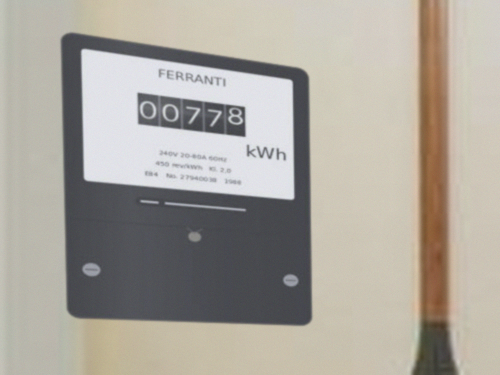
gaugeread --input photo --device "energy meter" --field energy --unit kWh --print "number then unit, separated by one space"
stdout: 778 kWh
